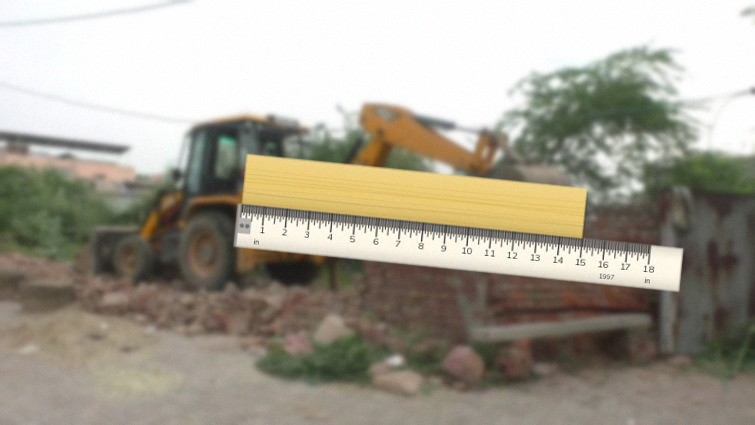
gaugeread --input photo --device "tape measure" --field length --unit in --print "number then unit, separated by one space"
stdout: 15 in
